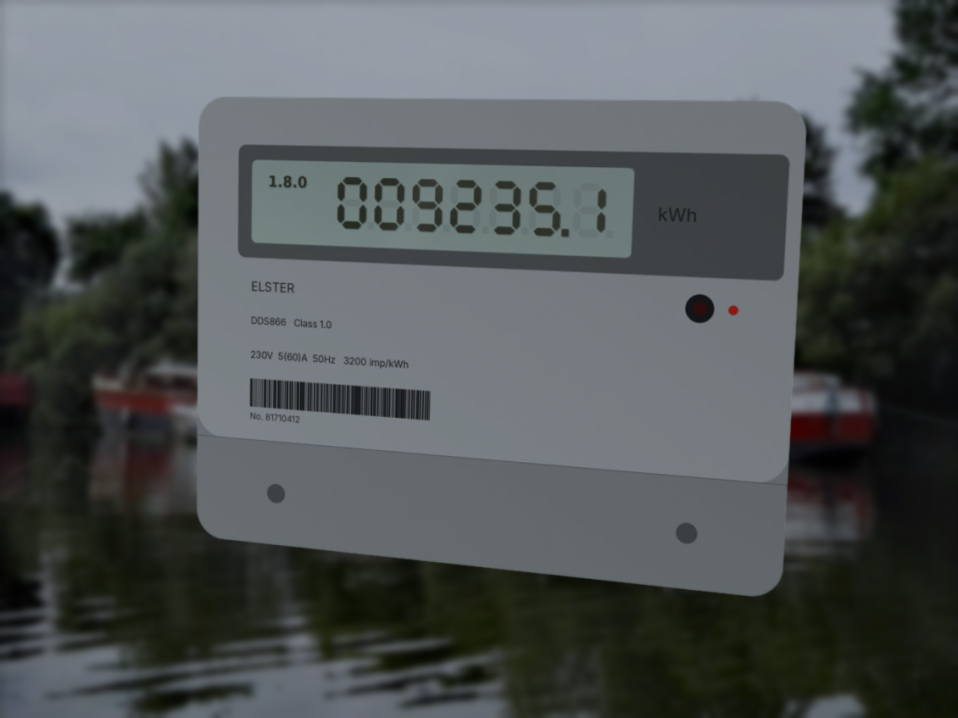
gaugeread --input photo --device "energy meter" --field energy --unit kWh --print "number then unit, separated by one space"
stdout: 9235.1 kWh
